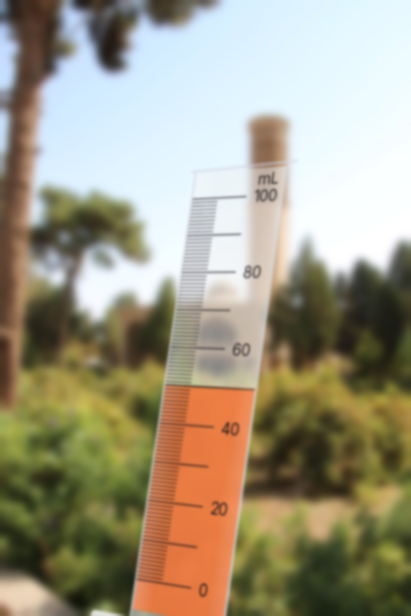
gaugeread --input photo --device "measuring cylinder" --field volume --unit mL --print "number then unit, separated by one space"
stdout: 50 mL
